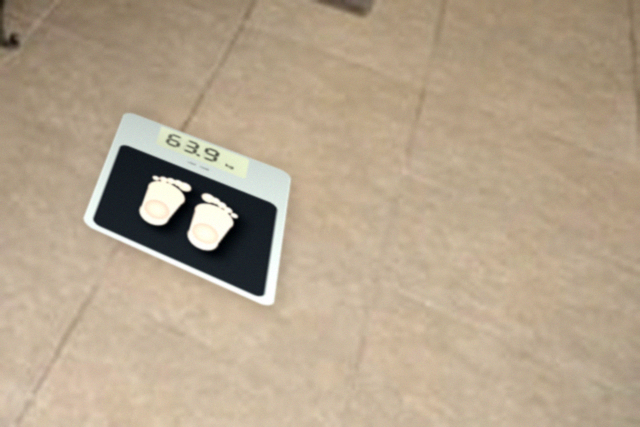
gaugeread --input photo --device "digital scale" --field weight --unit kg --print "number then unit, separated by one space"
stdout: 63.9 kg
